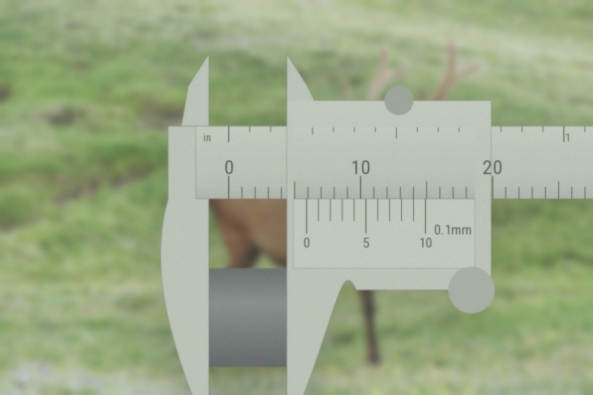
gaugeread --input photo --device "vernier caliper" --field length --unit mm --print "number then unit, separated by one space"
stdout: 5.9 mm
